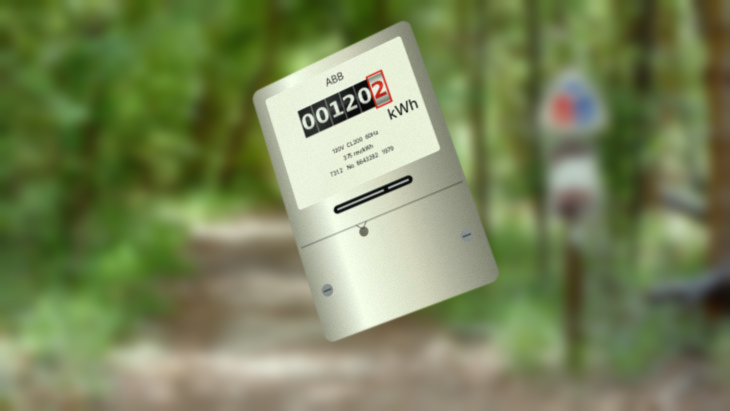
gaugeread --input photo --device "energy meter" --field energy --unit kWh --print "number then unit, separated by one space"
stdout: 120.2 kWh
